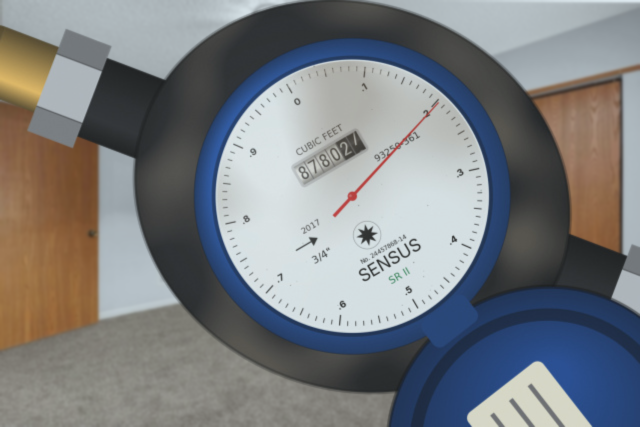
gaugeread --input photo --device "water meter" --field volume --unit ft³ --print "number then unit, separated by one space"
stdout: 878027.20 ft³
